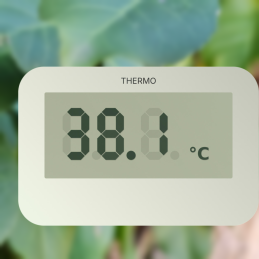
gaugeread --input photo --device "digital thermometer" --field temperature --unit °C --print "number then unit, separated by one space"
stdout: 38.1 °C
